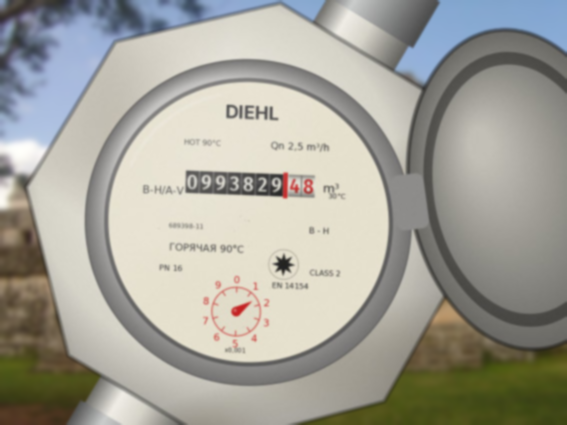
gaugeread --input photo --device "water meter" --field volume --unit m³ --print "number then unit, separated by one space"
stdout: 993829.481 m³
